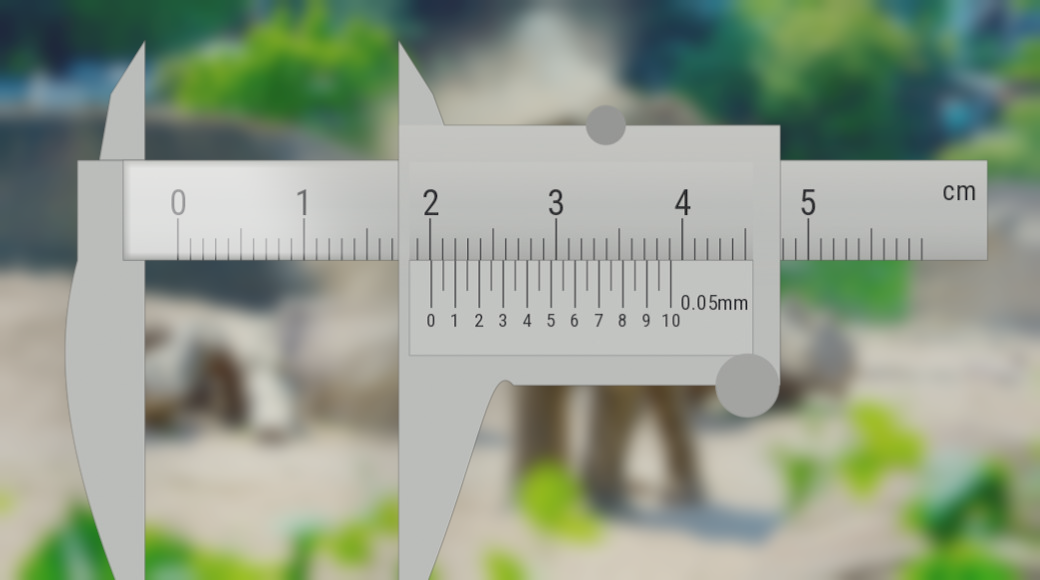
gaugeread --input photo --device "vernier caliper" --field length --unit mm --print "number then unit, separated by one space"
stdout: 20.1 mm
